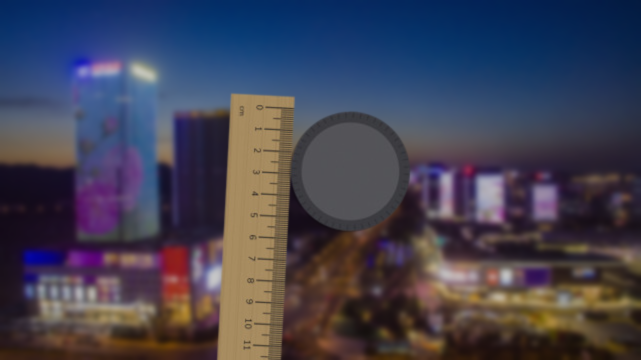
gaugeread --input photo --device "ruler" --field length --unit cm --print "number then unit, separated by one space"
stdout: 5.5 cm
